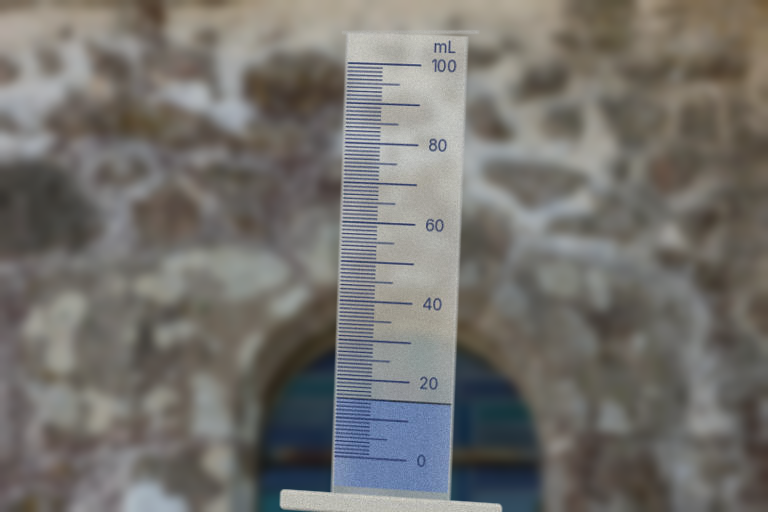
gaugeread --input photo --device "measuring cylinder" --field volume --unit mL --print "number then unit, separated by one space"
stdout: 15 mL
